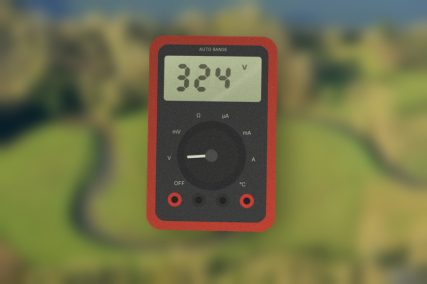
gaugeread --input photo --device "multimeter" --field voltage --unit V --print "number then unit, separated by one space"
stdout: 324 V
